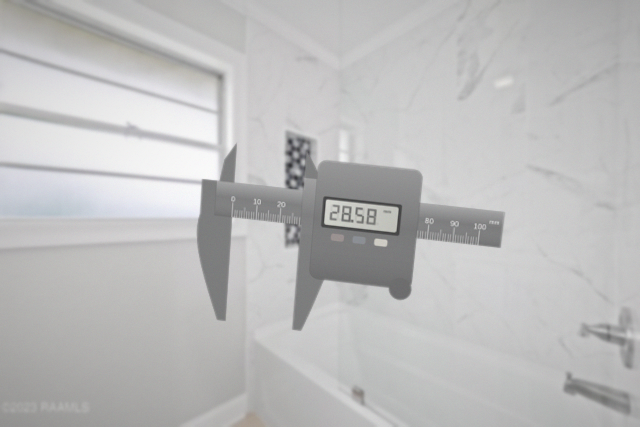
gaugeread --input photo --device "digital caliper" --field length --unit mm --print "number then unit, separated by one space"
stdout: 28.58 mm
